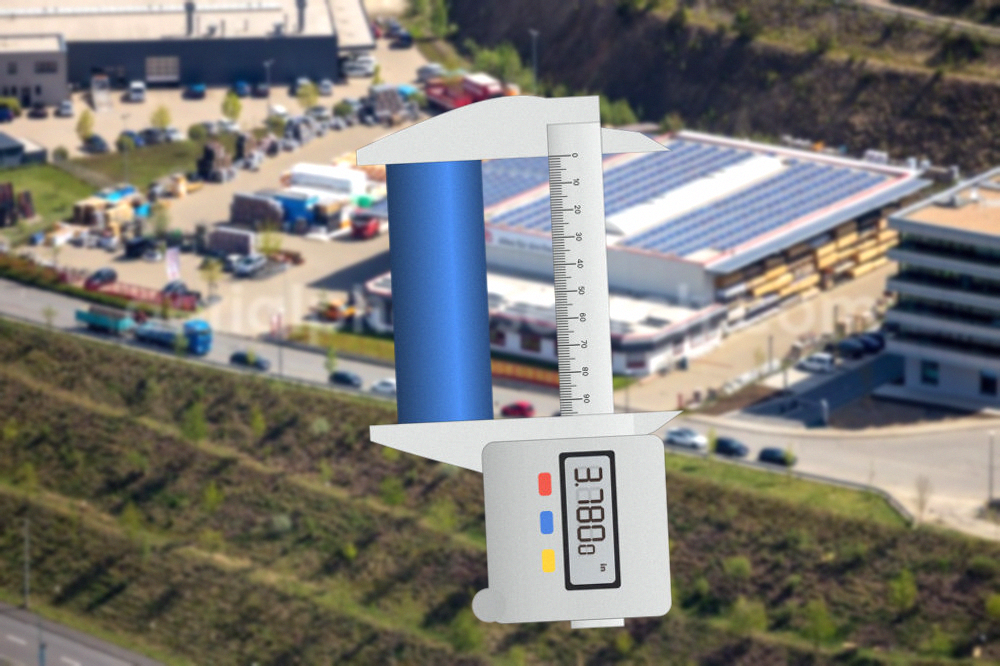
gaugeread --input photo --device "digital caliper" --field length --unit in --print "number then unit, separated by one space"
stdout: 3.7800 in
